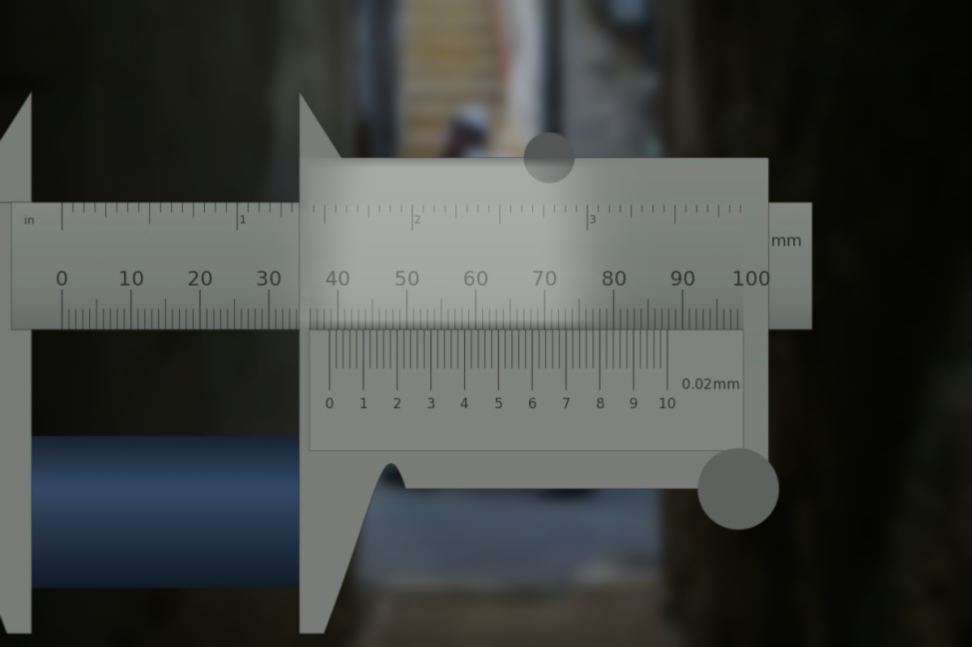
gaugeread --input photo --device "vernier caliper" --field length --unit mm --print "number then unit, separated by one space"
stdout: 38.8 mm
